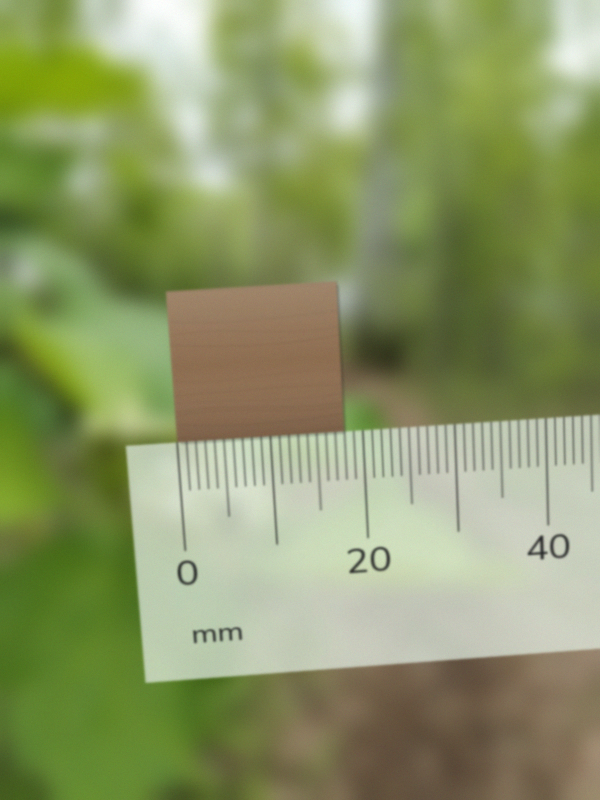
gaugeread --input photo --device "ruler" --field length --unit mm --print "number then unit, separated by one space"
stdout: 18 mm
